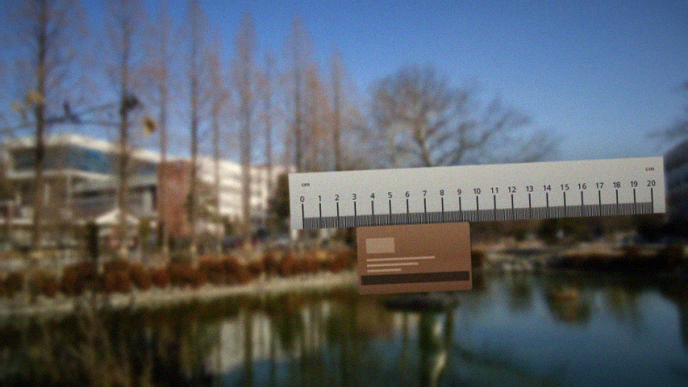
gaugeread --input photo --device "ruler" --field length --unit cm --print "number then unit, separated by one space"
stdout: 6.5 cm
